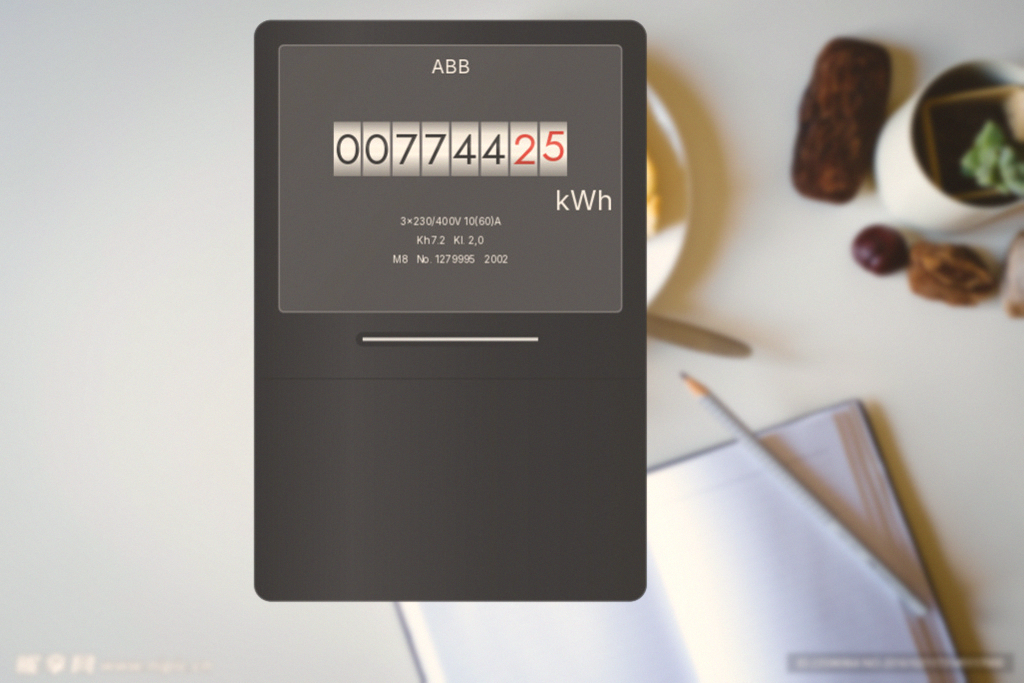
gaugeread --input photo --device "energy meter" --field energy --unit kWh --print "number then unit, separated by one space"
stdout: 7744.25 kWh
